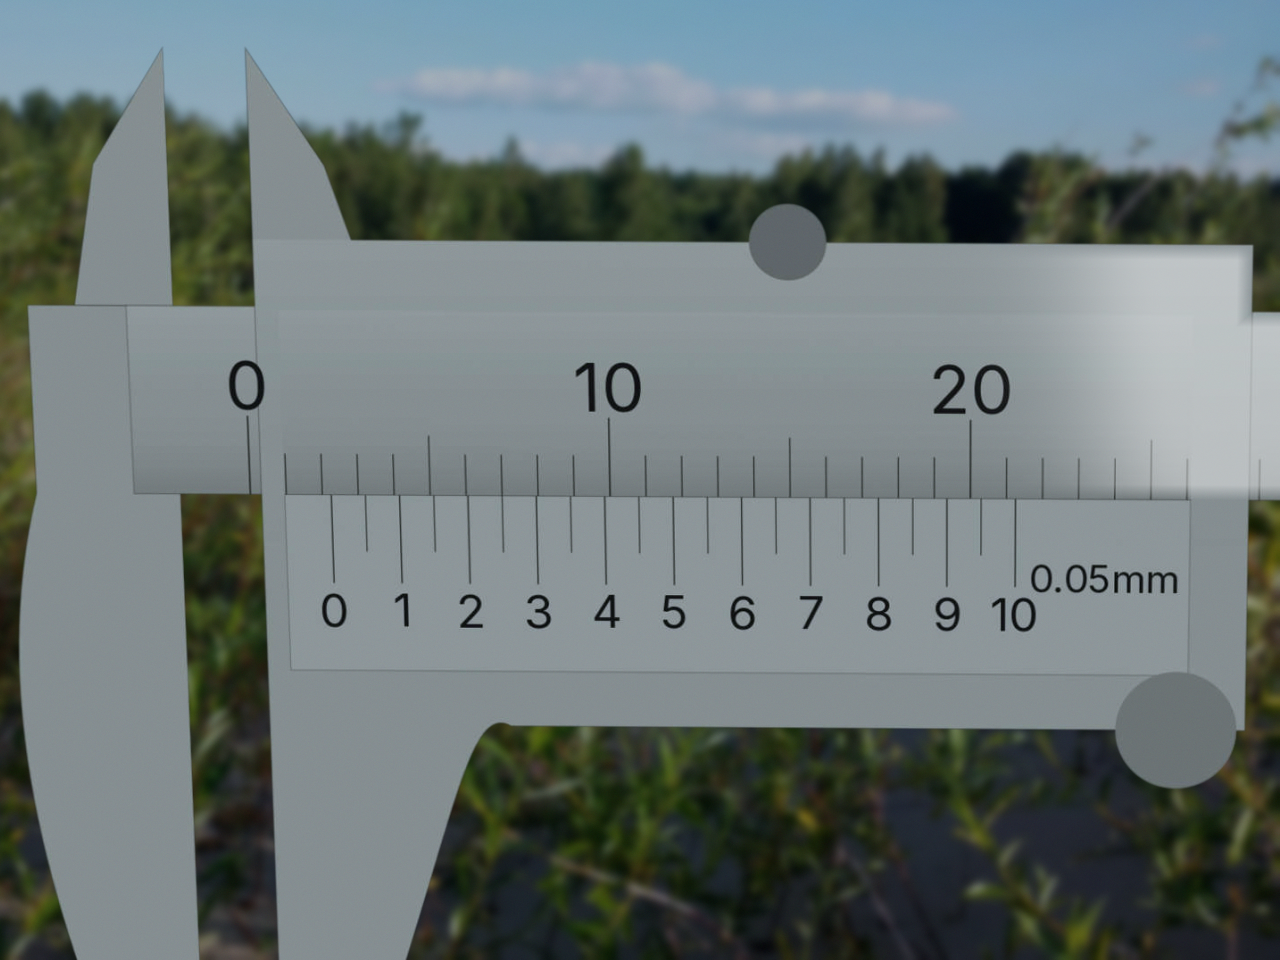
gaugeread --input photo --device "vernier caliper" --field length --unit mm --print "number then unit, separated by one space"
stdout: 2.25 mm
